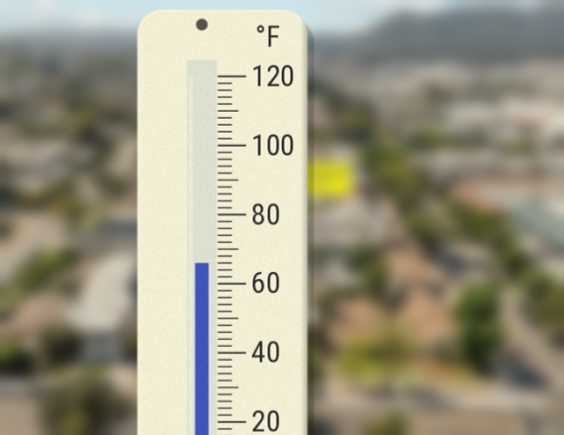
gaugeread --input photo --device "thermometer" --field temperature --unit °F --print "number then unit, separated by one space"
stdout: 66 °F
